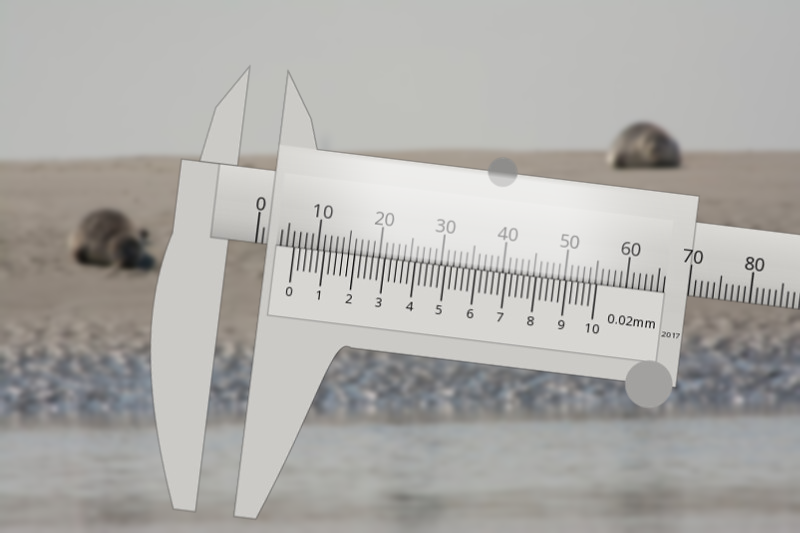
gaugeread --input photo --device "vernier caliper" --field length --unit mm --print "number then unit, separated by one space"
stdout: 6.2 mm
